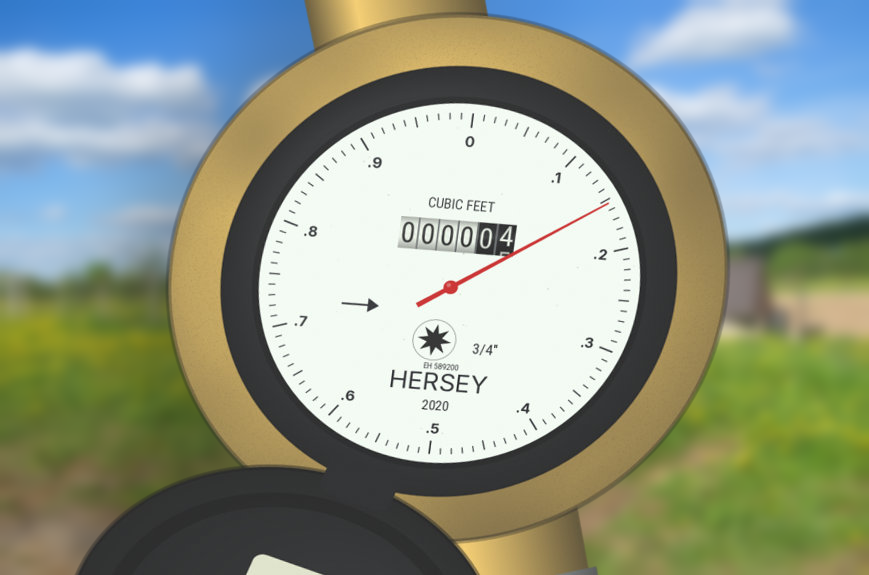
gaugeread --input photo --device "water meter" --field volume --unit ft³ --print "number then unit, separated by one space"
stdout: 4.15 ft³
